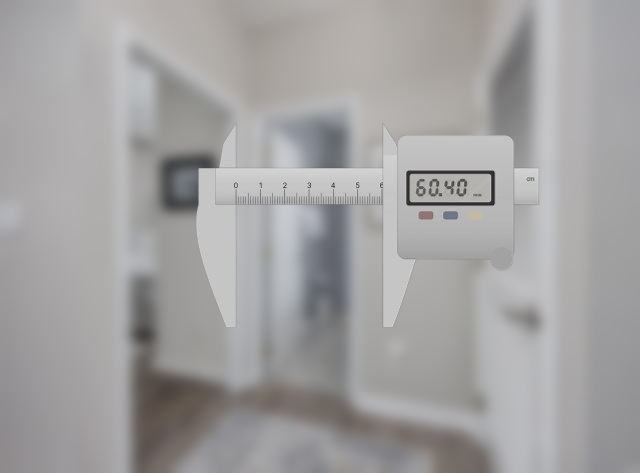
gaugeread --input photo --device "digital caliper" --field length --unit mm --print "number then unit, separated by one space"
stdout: 60.40 mm
